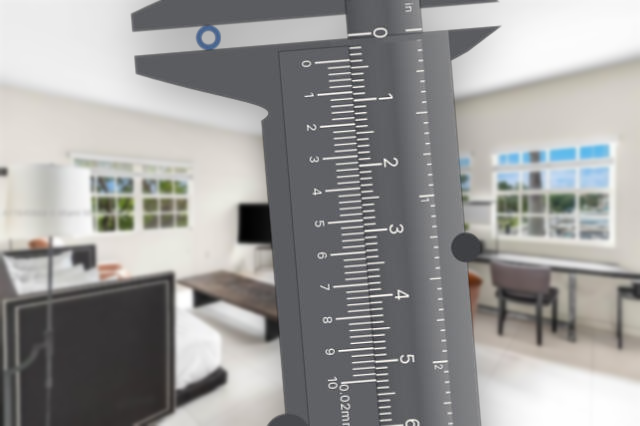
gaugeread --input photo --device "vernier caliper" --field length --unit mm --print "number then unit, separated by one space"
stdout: 3.8 mm
